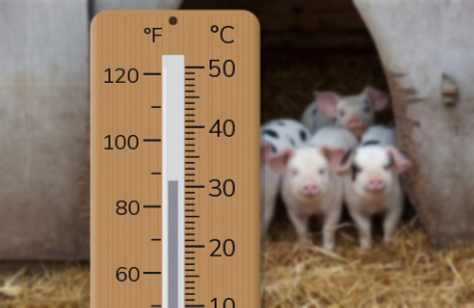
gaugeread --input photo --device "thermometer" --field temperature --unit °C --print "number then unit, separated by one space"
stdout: 31 °C
